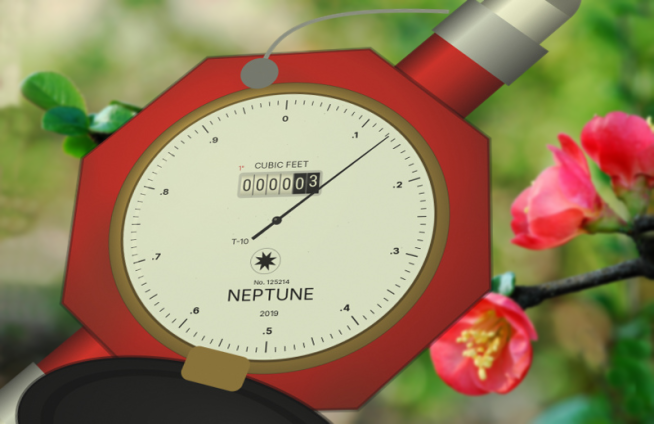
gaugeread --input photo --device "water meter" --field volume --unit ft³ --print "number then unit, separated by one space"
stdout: 3.13 ft³
